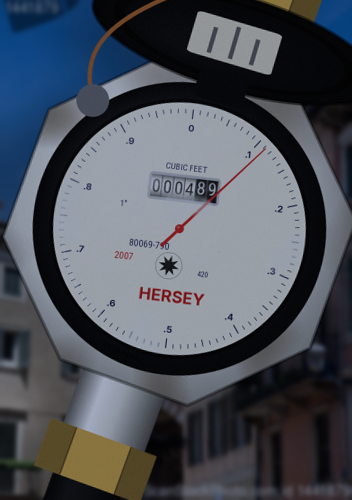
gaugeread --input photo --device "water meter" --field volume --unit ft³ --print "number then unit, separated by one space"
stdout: 489.11 ft³
